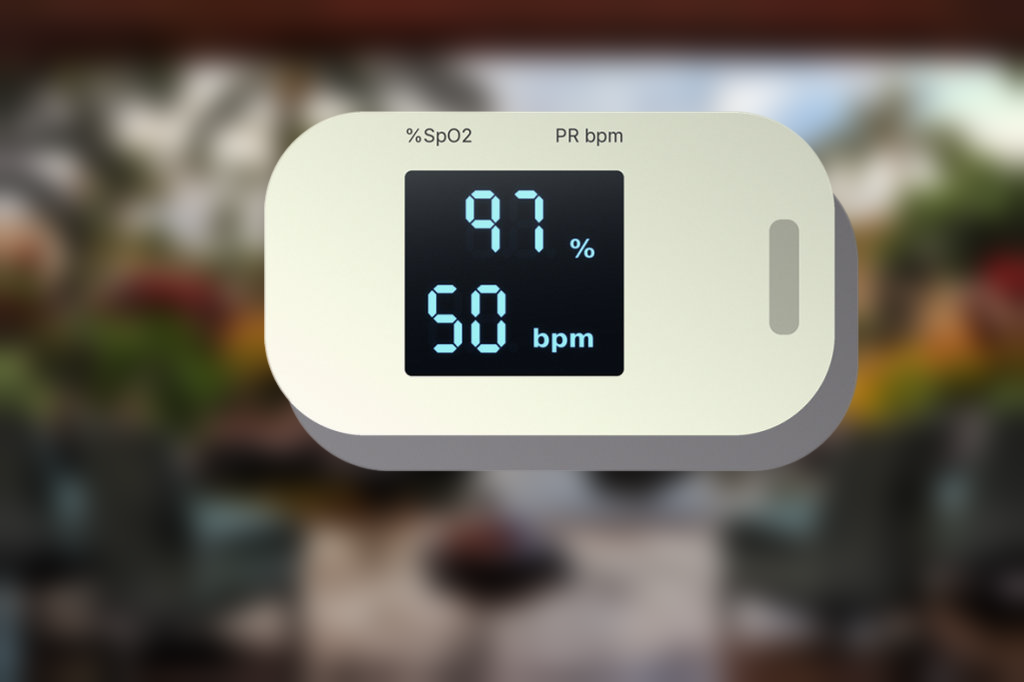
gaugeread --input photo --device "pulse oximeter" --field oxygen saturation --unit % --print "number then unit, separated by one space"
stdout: 97 %
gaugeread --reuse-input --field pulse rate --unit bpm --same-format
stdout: 50 bpm
